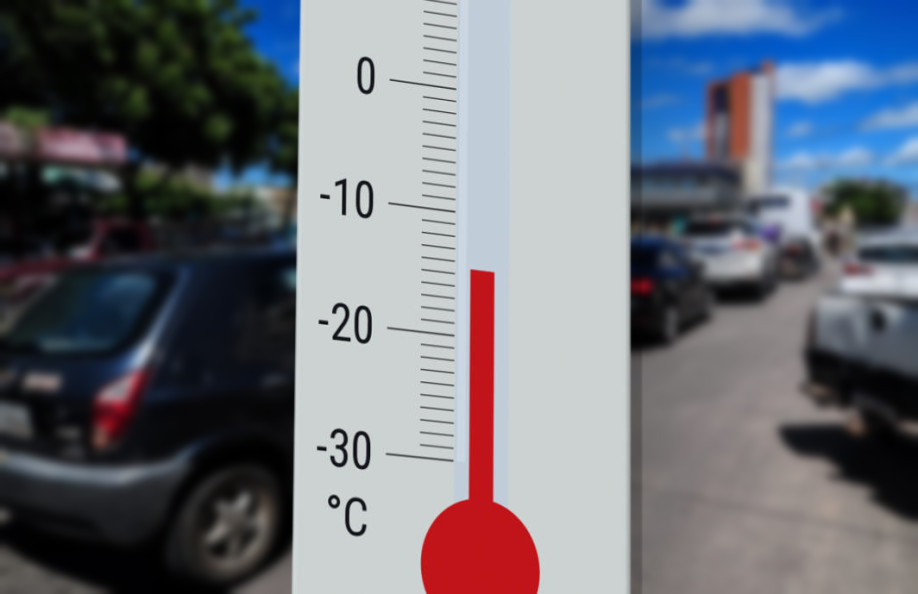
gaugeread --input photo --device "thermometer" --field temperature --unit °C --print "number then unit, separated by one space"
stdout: -14.5 °C
